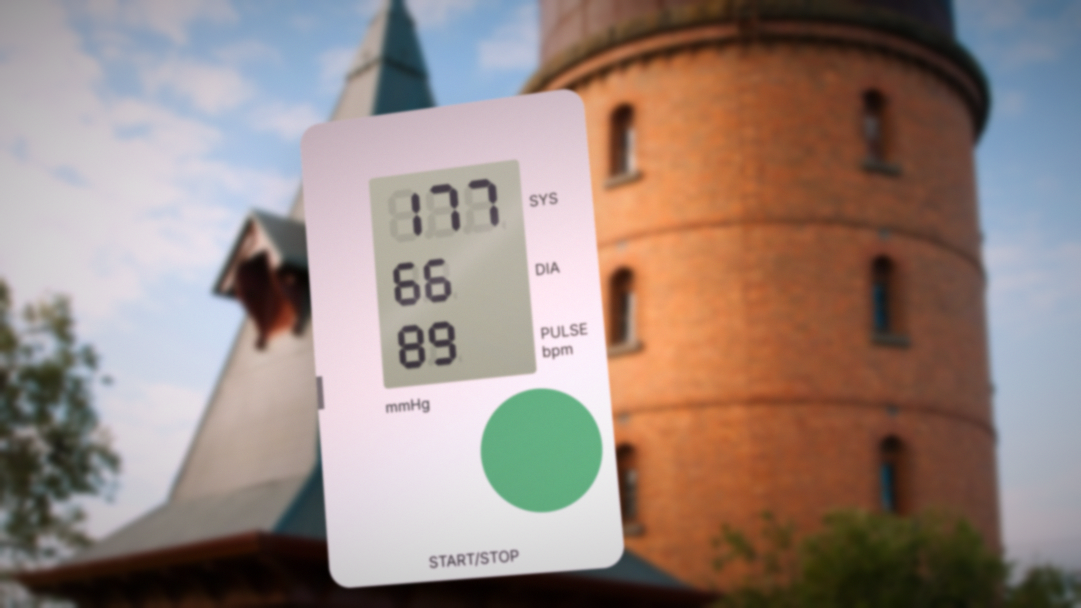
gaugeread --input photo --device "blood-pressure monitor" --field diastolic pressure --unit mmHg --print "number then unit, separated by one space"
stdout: 66 mmHg
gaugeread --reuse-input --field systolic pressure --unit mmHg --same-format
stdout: 177 mmHg
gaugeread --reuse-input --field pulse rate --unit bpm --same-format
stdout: 89 bpm
